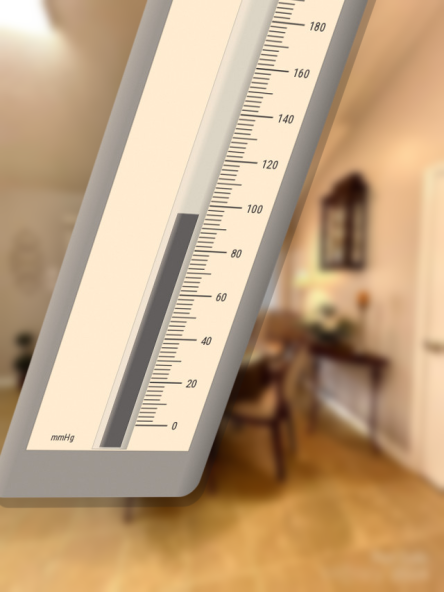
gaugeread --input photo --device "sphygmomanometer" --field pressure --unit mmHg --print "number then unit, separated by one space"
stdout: 96 mmHg
